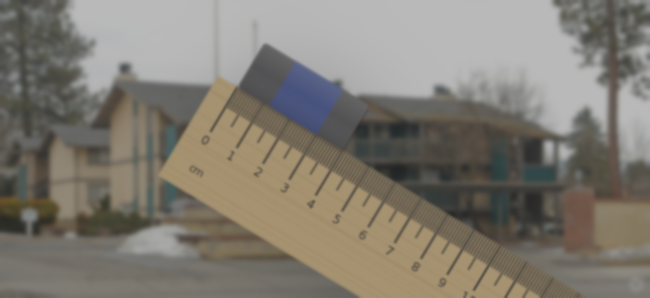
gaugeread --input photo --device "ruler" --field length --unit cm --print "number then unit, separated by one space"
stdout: 4 cm
